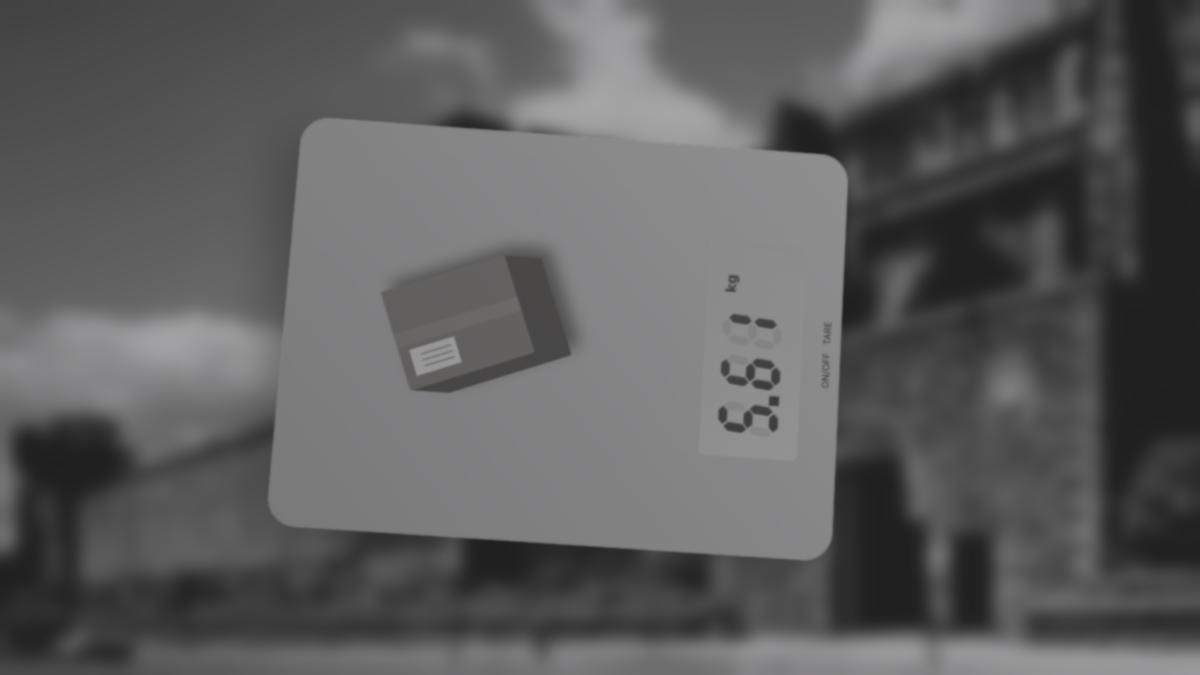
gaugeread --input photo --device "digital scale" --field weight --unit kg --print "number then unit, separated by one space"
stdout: 5.61 kg
